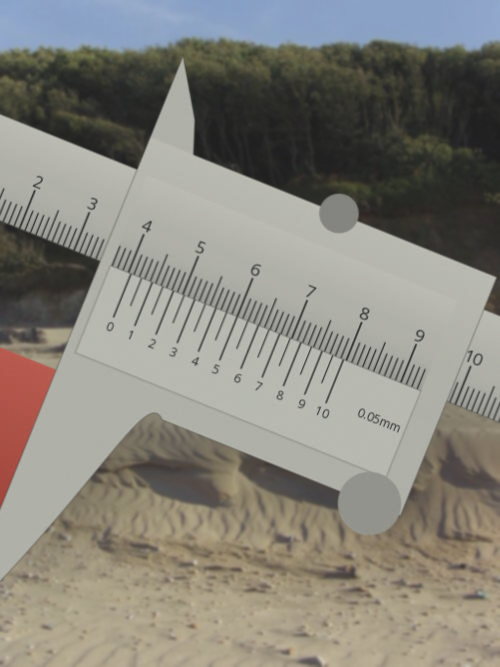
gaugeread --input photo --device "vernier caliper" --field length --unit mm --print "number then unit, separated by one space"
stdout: 40.5 mm
